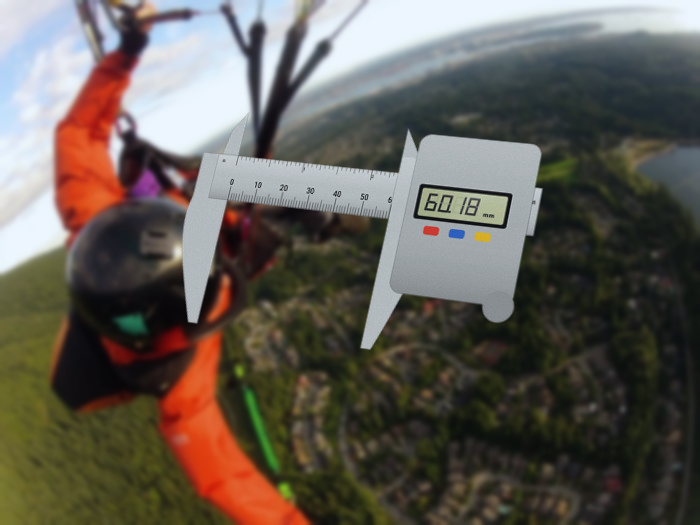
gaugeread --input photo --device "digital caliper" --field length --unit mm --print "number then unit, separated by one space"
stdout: 60.18 mm
